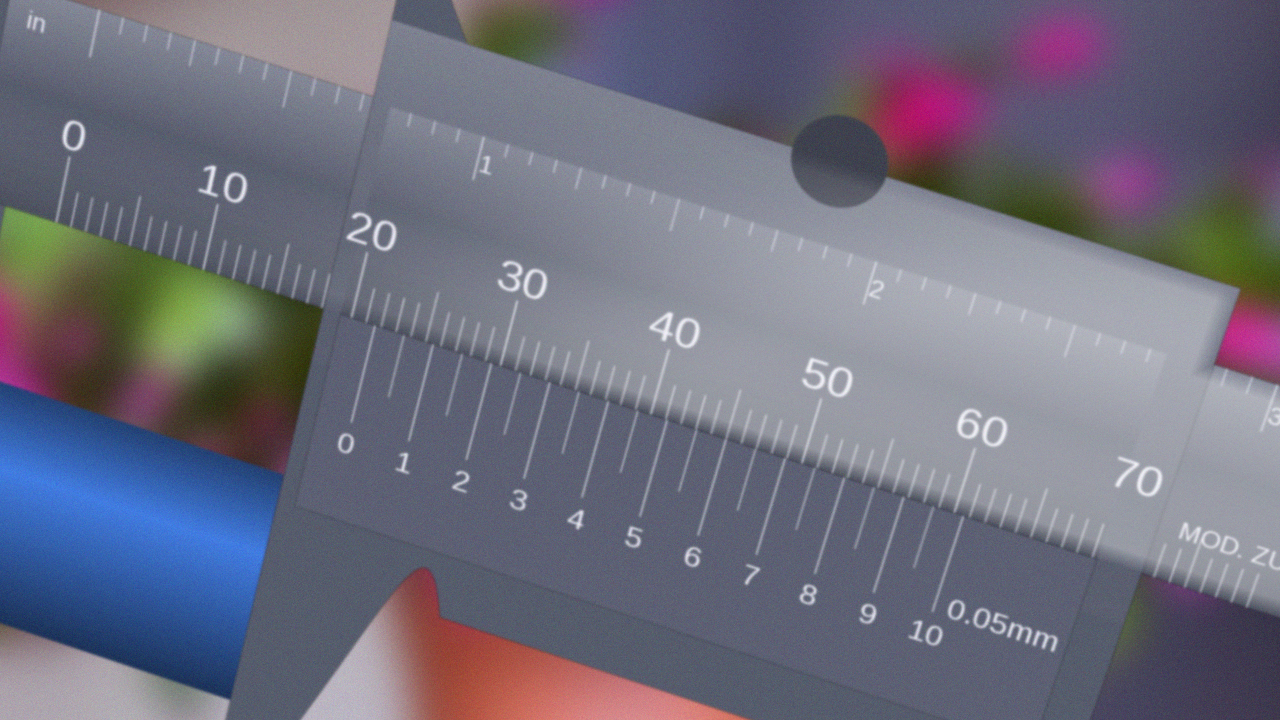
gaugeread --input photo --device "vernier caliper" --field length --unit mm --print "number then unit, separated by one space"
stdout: 21.6 mm
